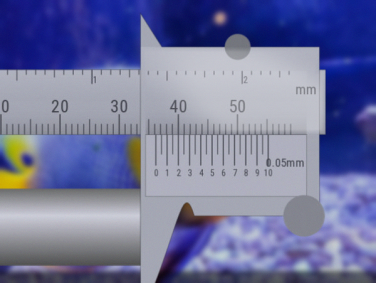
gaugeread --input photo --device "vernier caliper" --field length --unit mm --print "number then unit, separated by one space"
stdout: 36.2 mm
